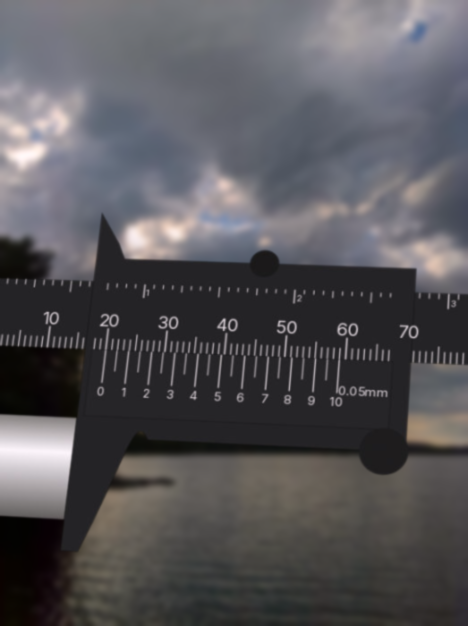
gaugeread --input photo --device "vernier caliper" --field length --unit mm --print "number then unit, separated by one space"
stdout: 20.0 mm
